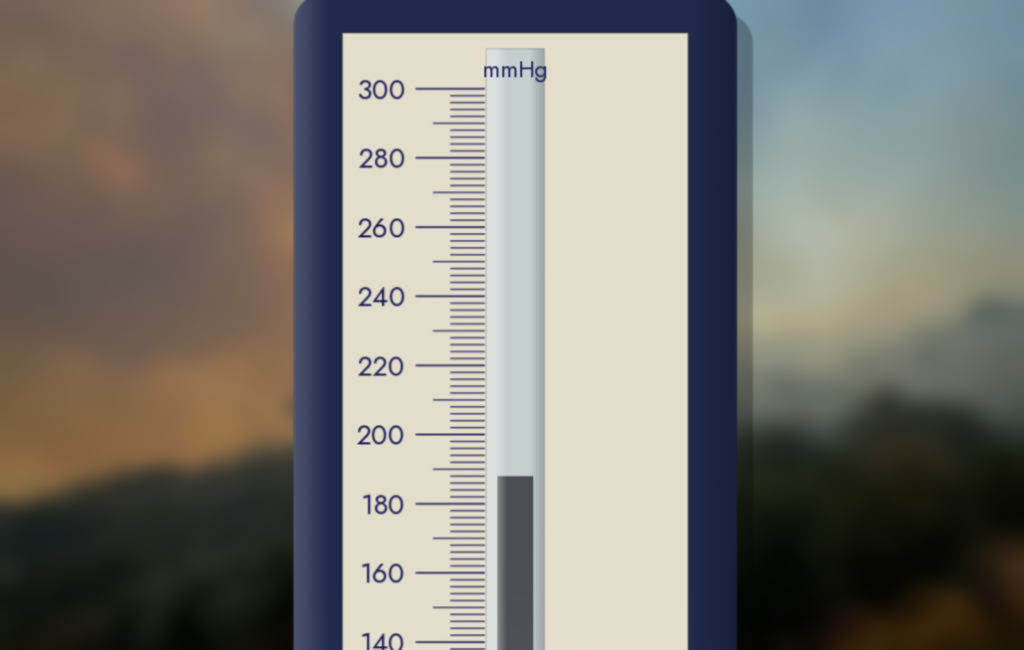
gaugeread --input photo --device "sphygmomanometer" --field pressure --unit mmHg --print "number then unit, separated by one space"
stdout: 188 mmHg
